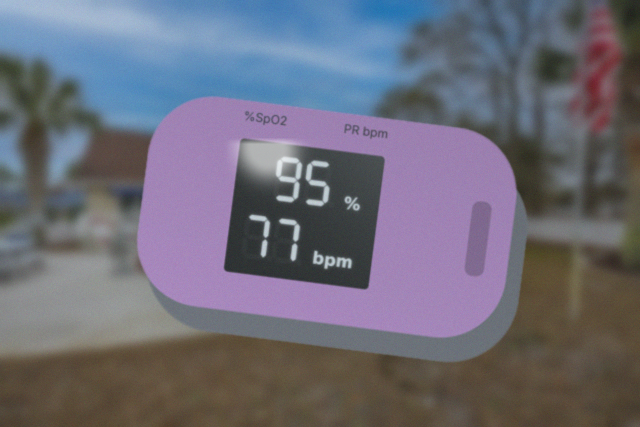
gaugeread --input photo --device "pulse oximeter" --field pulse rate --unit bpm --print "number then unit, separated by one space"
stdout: 77 bpm
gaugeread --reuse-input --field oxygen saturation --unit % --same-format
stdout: 95 %
